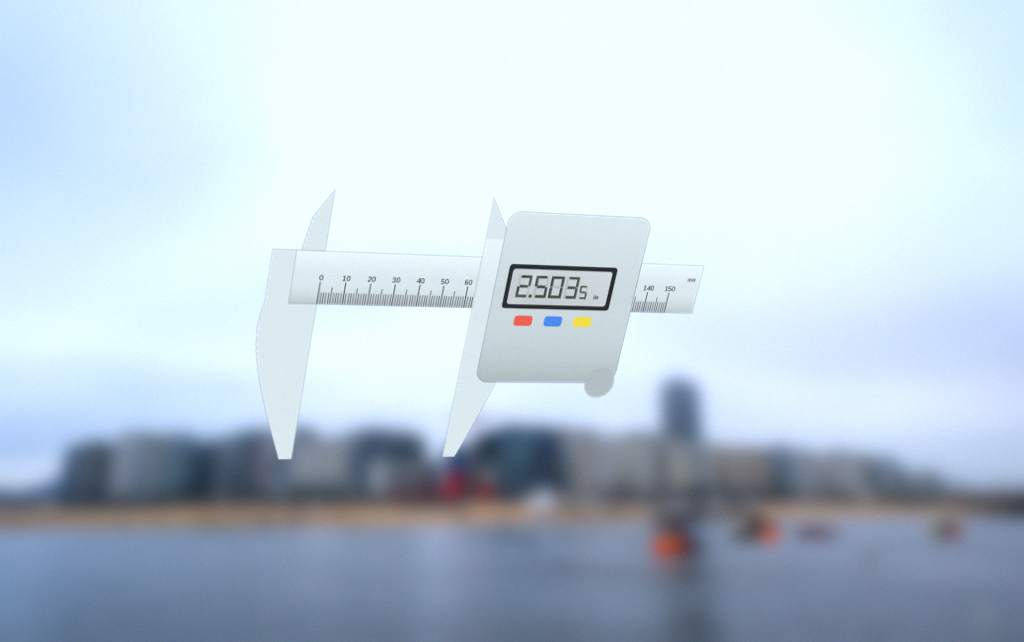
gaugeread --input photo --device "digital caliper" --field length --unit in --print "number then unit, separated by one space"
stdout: 2.5035 in
